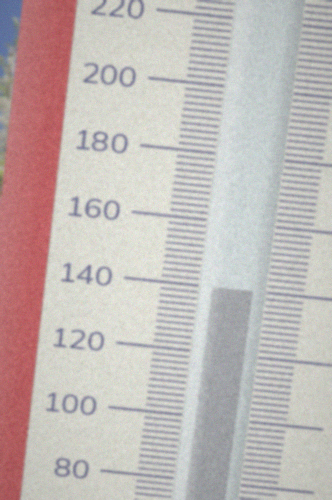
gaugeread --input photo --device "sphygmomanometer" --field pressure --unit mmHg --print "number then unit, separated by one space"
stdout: 140 mmHg
